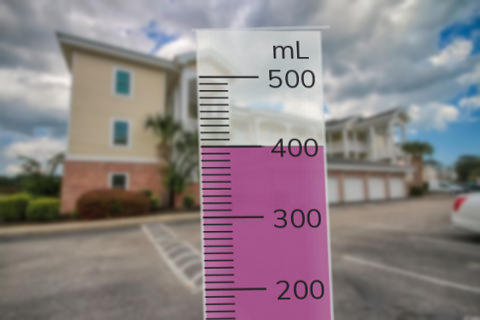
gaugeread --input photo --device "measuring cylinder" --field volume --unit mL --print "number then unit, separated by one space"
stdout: 400 mL
